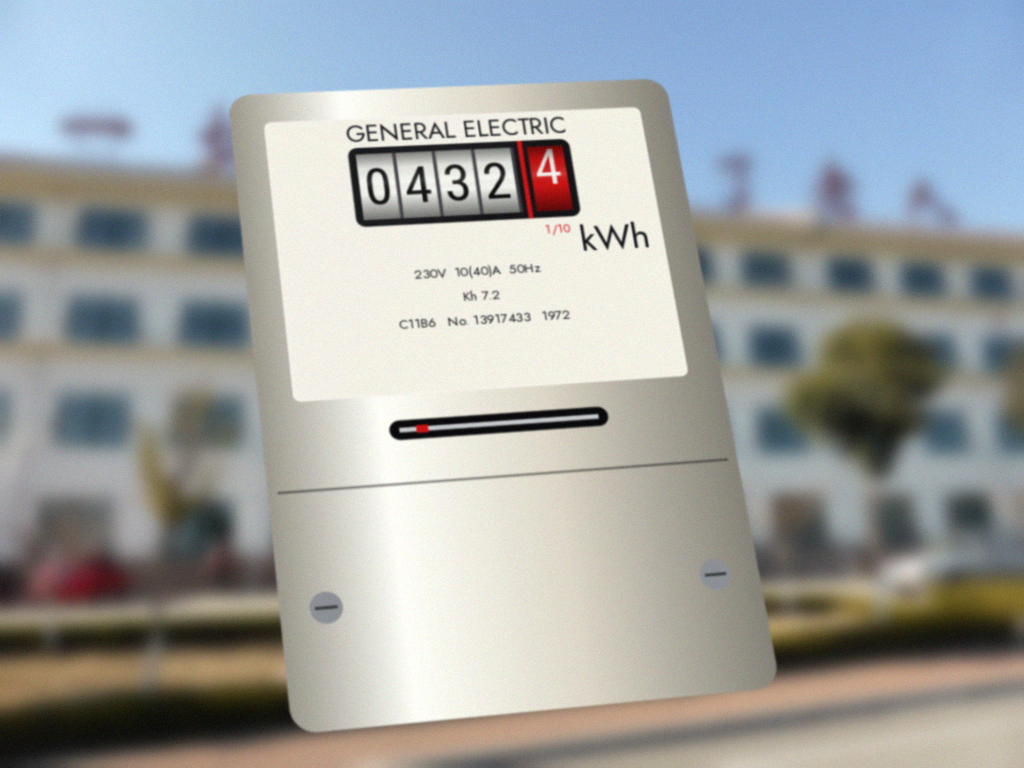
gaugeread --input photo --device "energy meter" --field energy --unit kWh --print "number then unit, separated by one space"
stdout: 432.4 kWh
